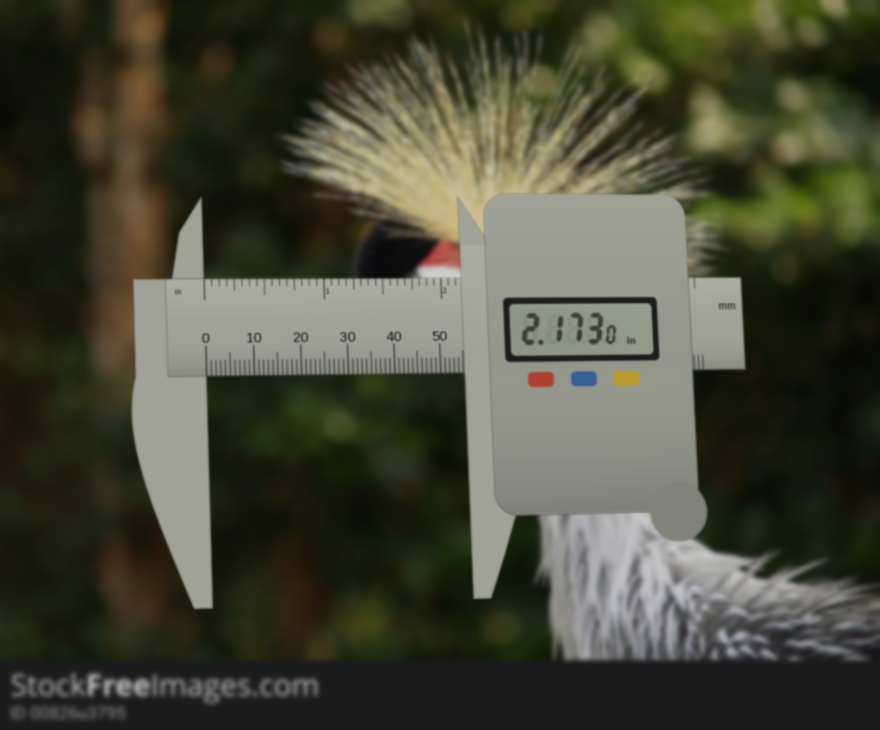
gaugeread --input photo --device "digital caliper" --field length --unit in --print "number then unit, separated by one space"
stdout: 2.1730 in
